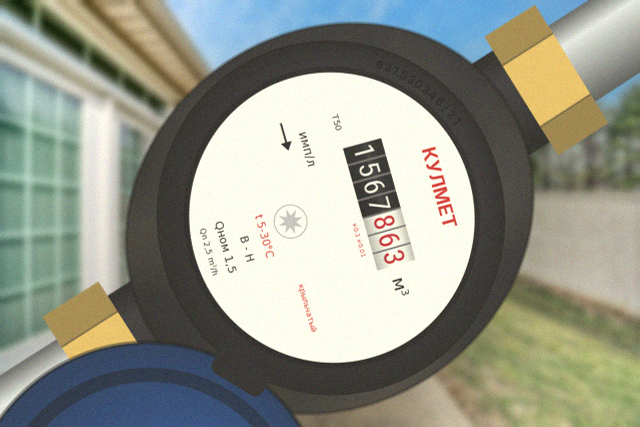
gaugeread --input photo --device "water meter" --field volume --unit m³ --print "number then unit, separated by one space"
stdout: 1567.863 m³
